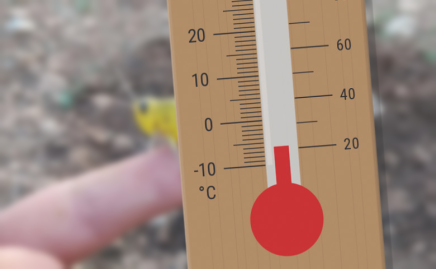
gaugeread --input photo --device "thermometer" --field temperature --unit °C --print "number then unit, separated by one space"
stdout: -6 °C
